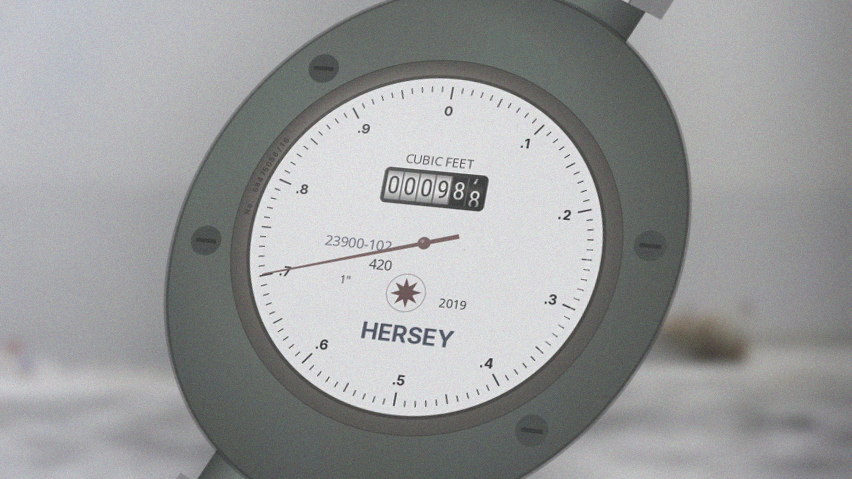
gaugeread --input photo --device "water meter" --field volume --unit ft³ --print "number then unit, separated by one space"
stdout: 987.70 ft³
